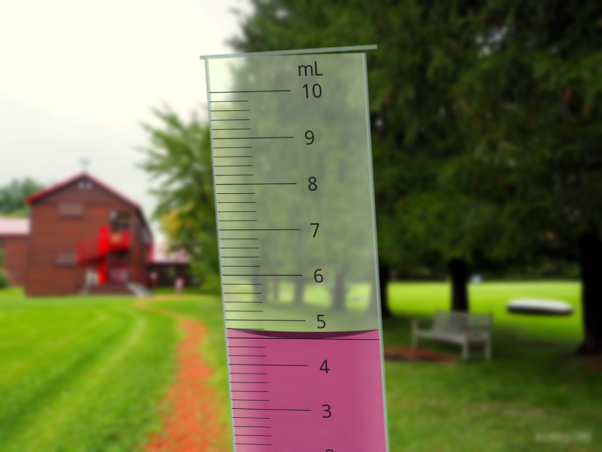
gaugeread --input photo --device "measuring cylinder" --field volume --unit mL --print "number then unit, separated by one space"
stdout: 4.6 mL
